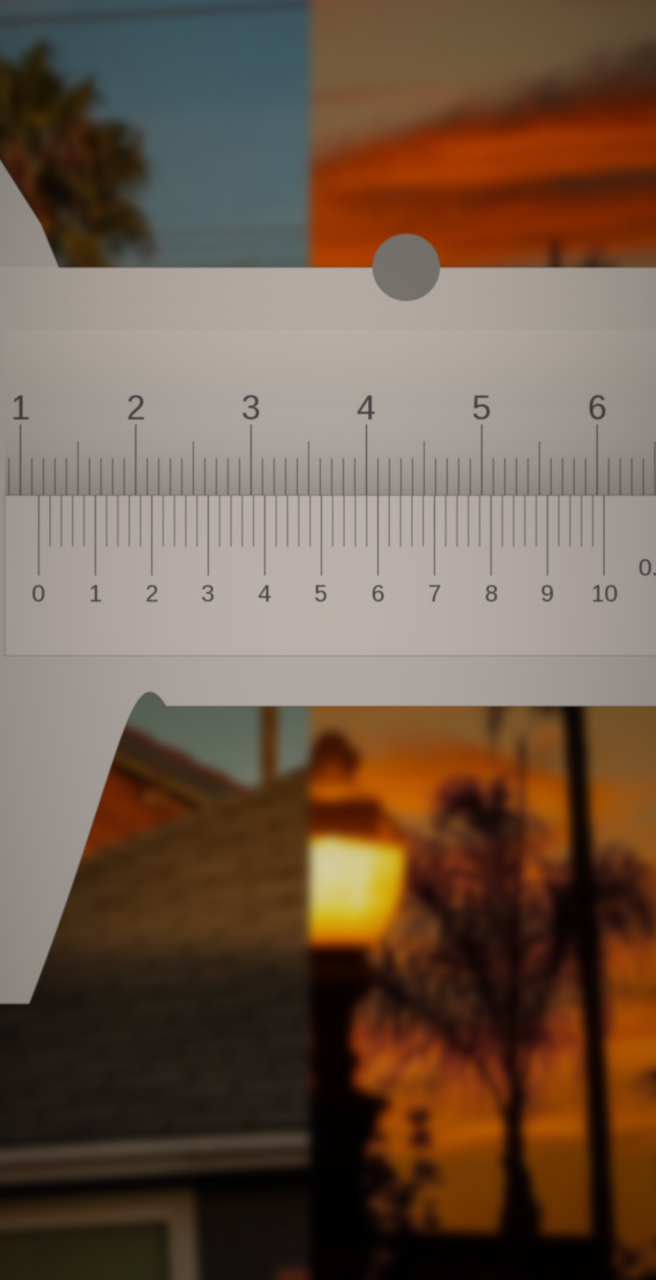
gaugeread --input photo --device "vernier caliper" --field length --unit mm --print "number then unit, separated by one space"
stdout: 11.6 mm
